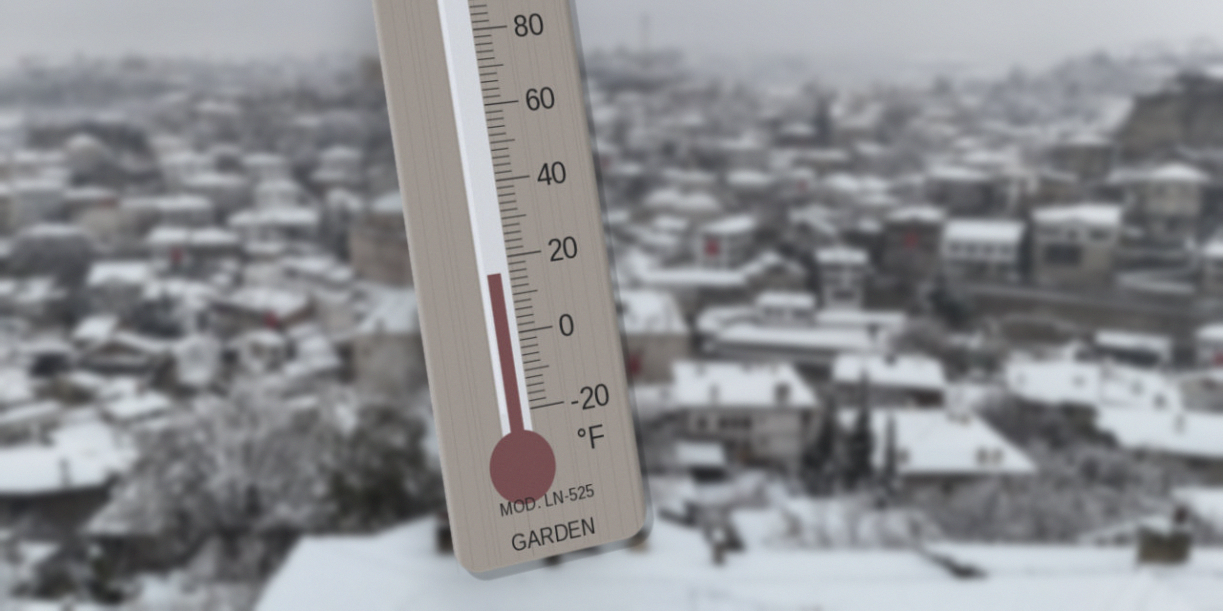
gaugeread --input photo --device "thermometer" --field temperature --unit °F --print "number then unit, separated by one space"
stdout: 16 °F
